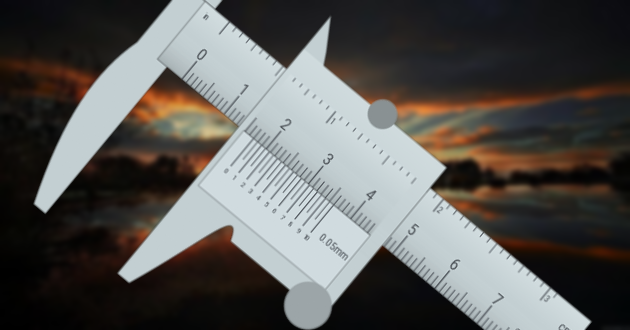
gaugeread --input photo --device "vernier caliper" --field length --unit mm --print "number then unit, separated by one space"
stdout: 17.0 mm
